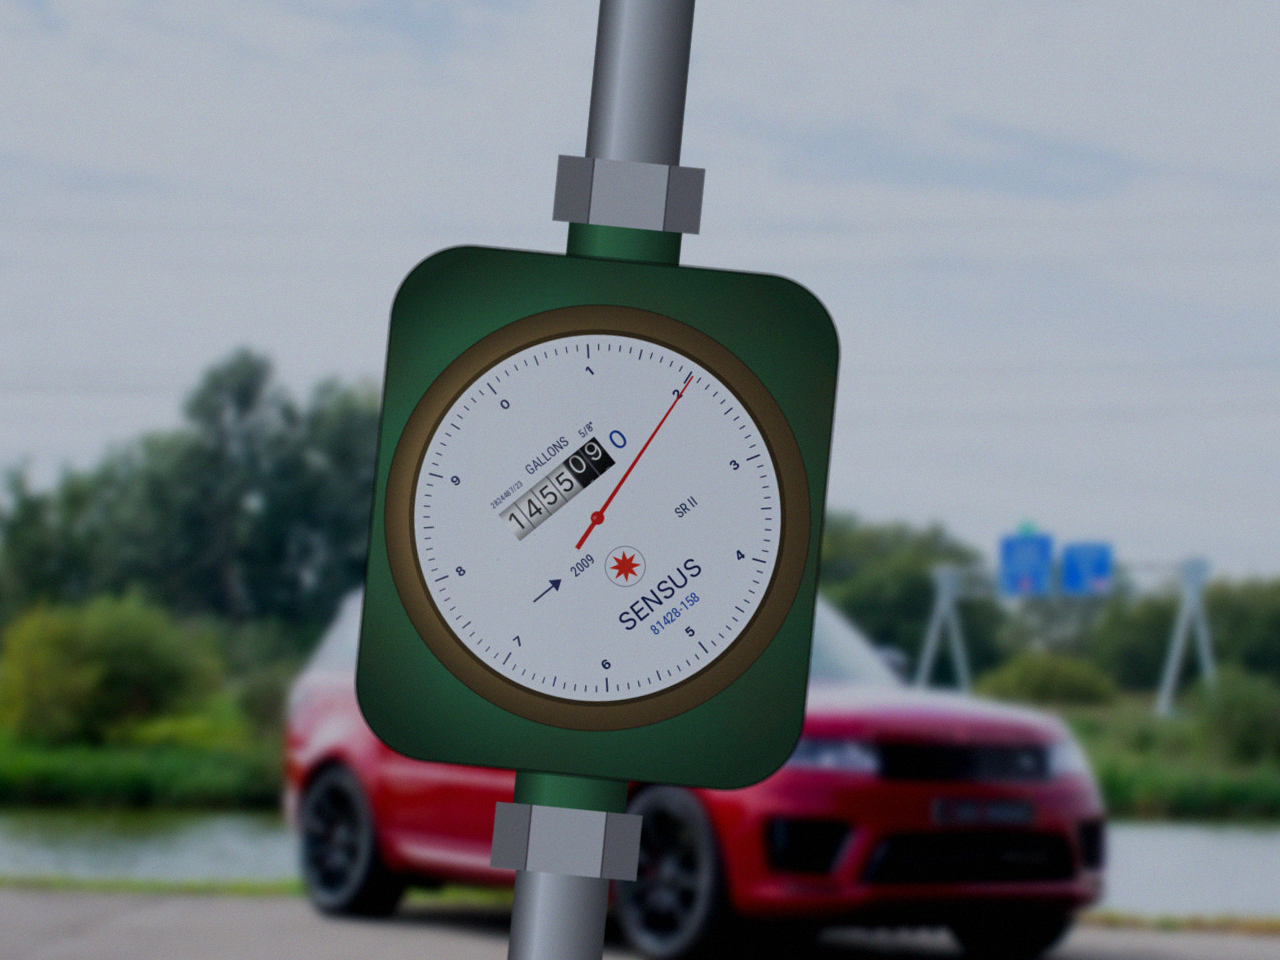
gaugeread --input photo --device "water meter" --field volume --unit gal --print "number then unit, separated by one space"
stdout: 1455092.0 gal
